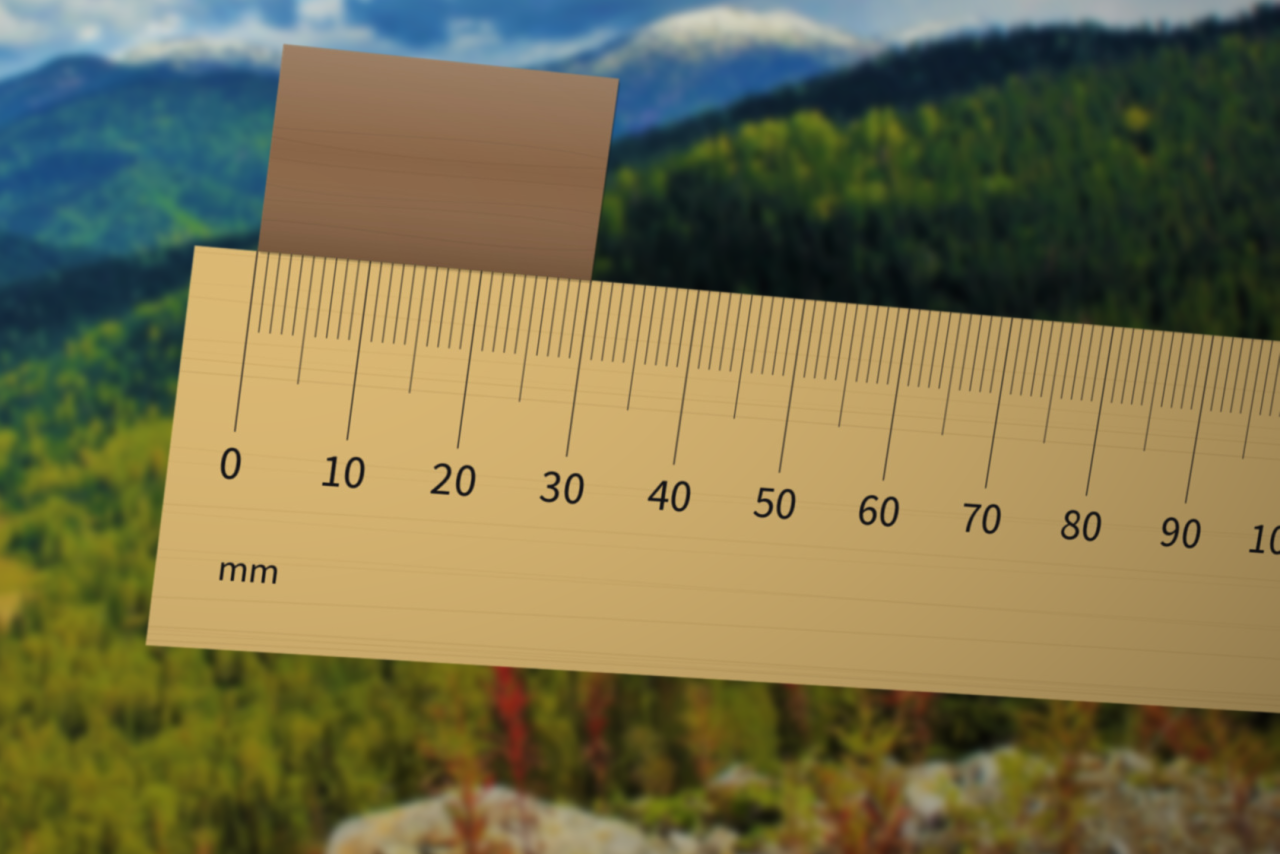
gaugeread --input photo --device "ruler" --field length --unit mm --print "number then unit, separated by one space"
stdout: 30 mm
